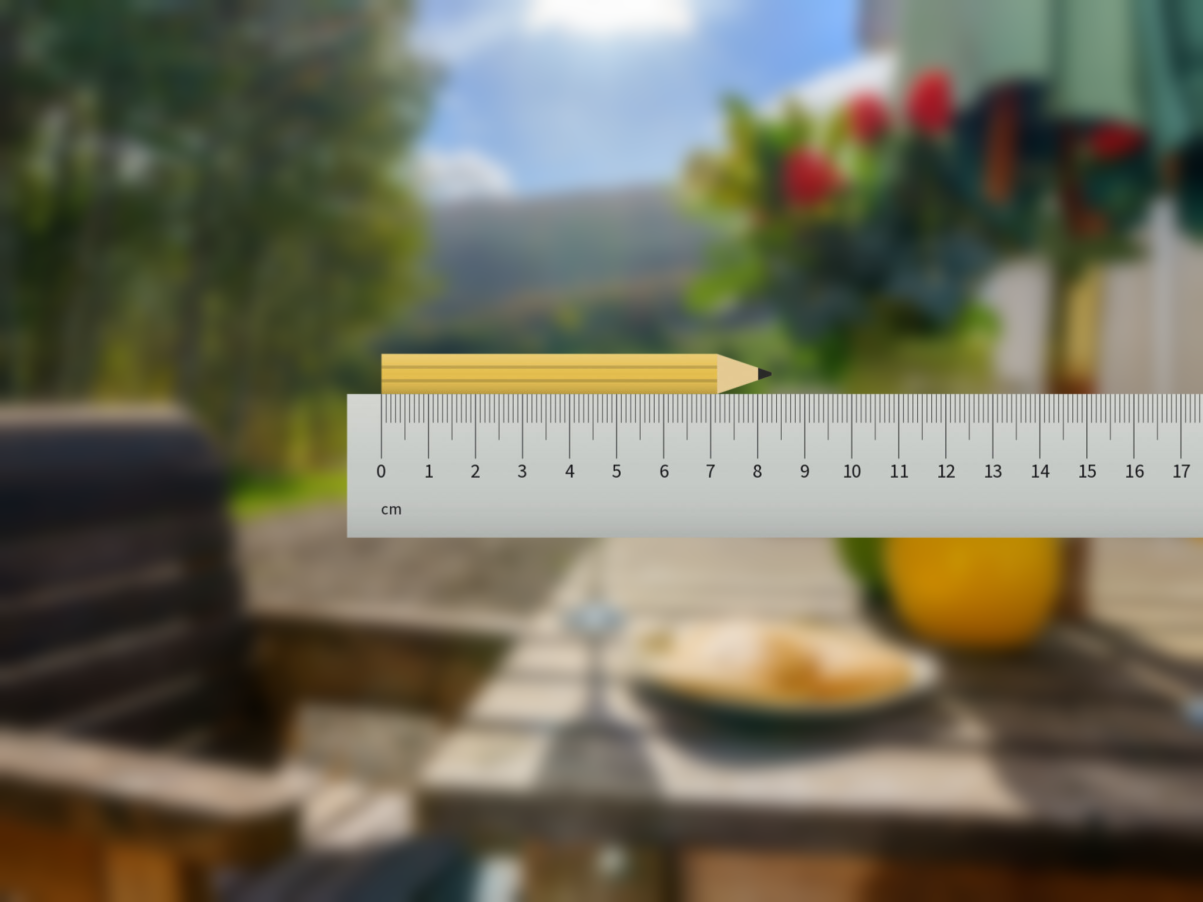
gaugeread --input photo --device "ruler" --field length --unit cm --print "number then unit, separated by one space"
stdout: 8.3 cm
